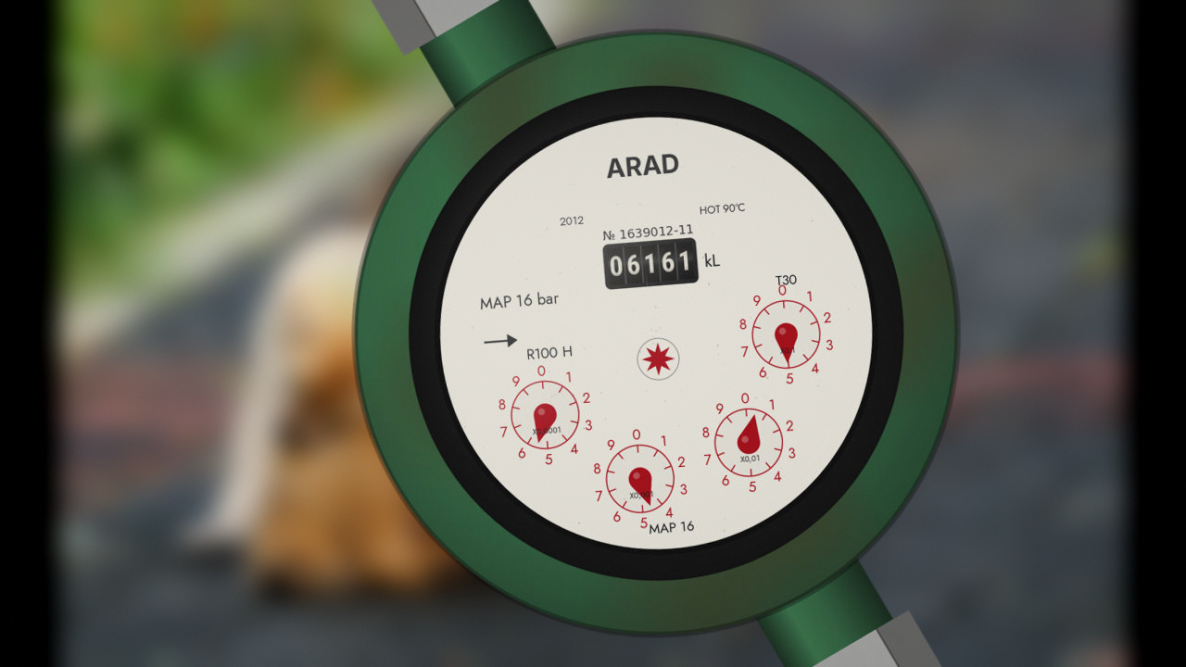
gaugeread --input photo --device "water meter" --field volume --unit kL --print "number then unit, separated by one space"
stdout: 6161.5045 kL
